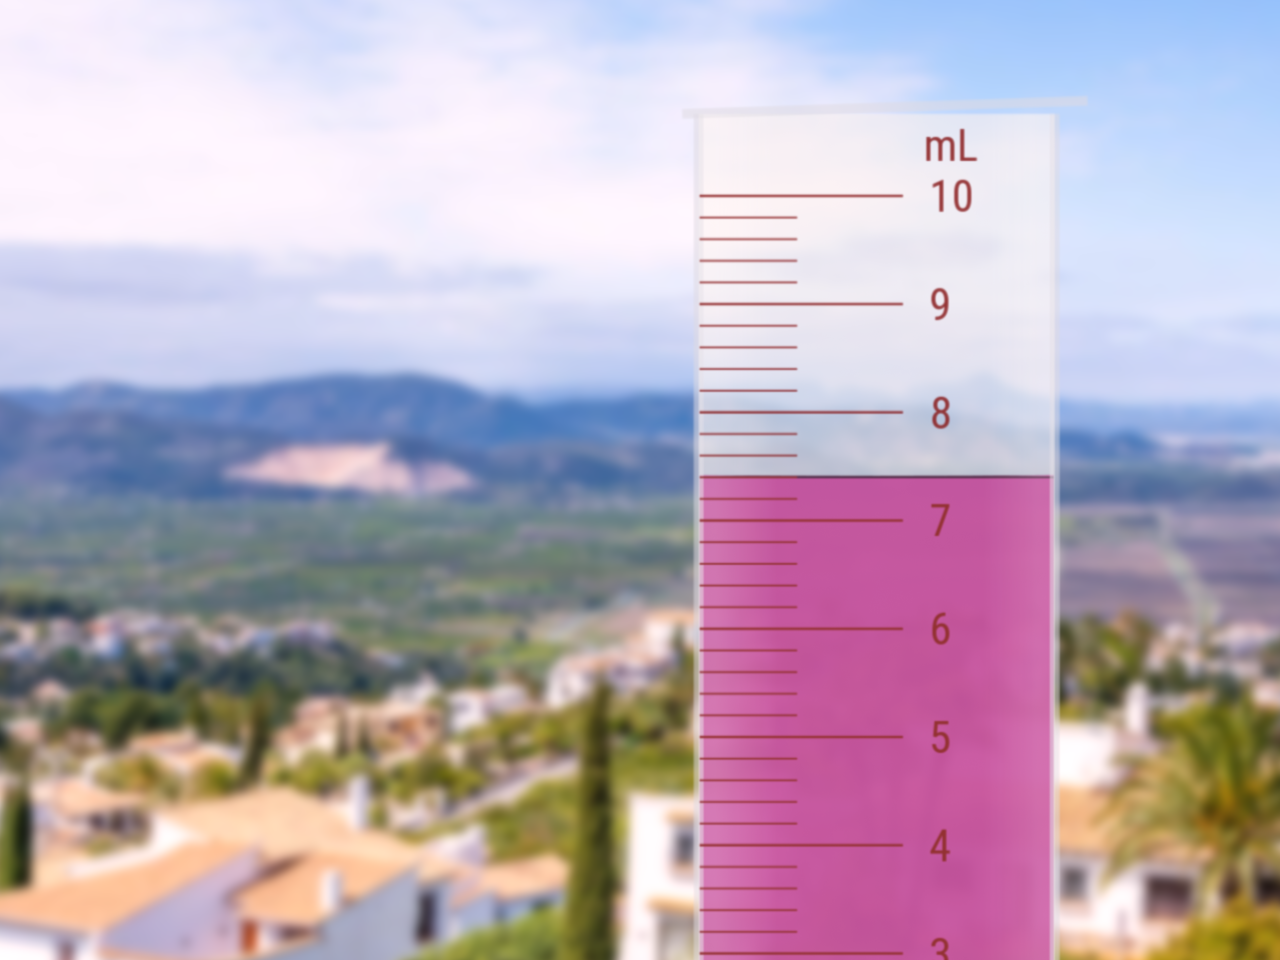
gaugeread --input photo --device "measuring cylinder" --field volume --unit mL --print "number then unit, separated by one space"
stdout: 7.4 mL
